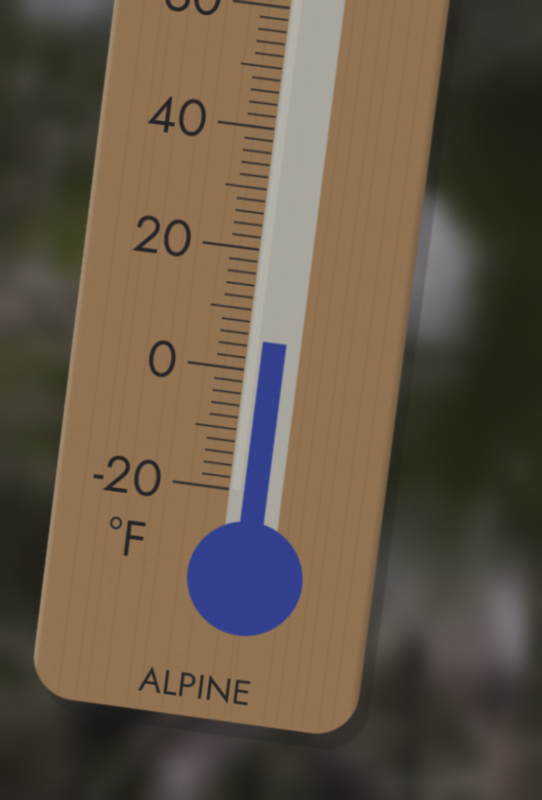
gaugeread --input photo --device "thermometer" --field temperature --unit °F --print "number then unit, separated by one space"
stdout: 5 °F
